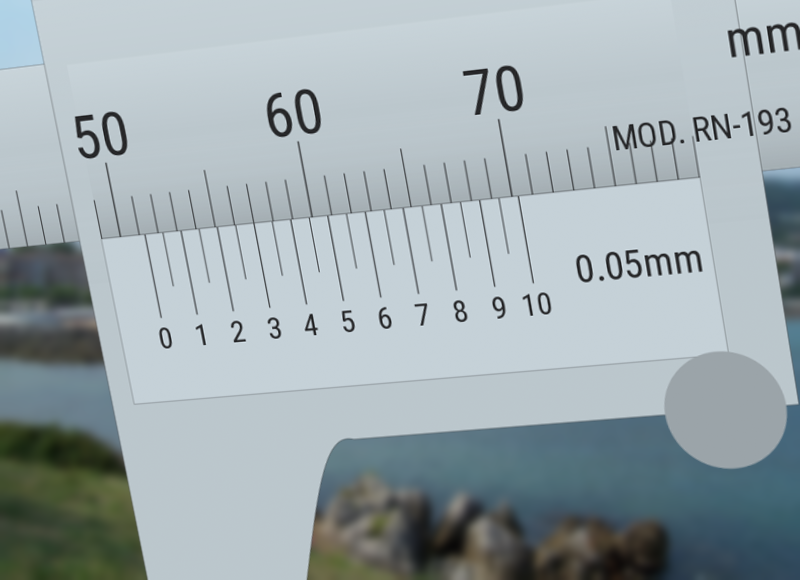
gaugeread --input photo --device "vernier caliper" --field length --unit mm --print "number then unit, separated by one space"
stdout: 51.3 mm
